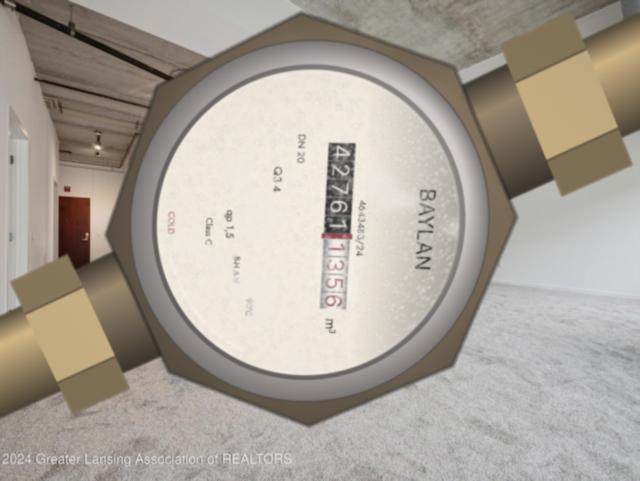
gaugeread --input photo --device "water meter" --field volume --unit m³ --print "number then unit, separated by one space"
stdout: 42761.1356 m³
